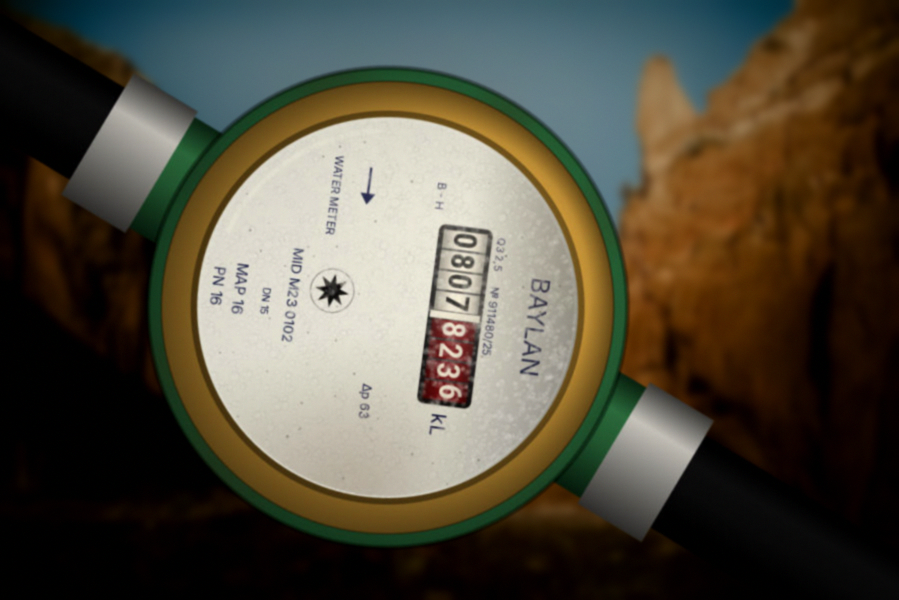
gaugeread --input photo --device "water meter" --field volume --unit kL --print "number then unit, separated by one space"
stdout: 807.8236 kL
